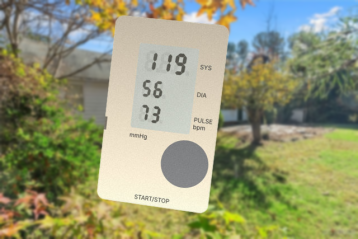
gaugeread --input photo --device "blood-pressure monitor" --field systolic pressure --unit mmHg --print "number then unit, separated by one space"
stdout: 119 mmHg
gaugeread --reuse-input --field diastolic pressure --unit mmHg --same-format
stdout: 56 mmHg
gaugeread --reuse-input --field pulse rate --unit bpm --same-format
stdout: 73 bpm
